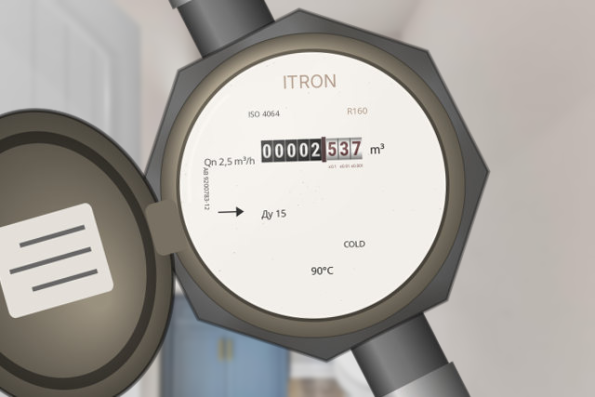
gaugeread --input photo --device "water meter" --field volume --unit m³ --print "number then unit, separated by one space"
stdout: 2.537 m³
